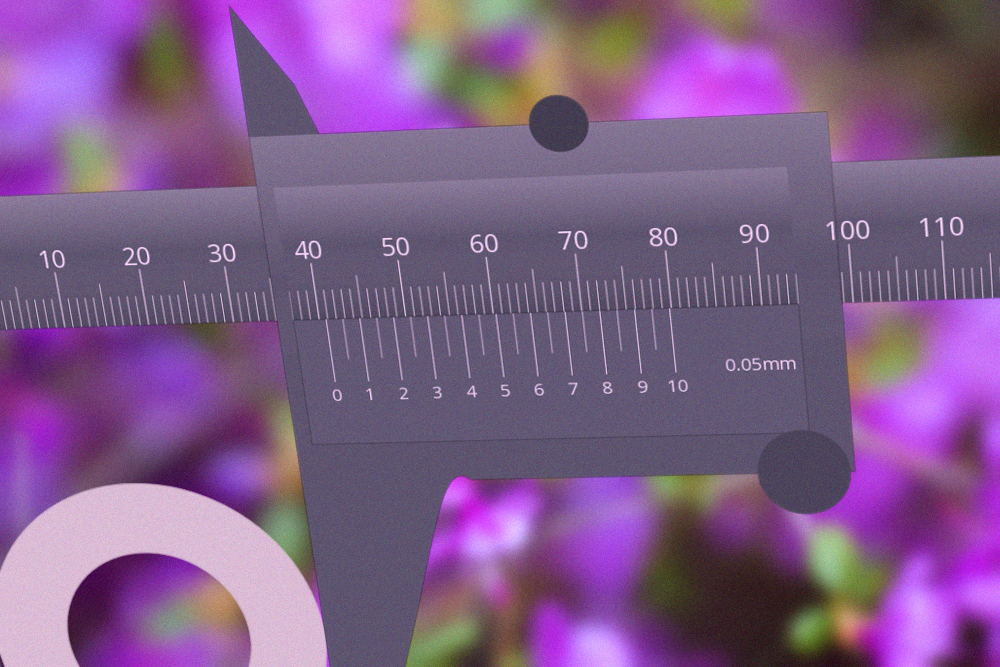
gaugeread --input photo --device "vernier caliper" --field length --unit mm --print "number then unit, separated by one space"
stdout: 40.8 mm
